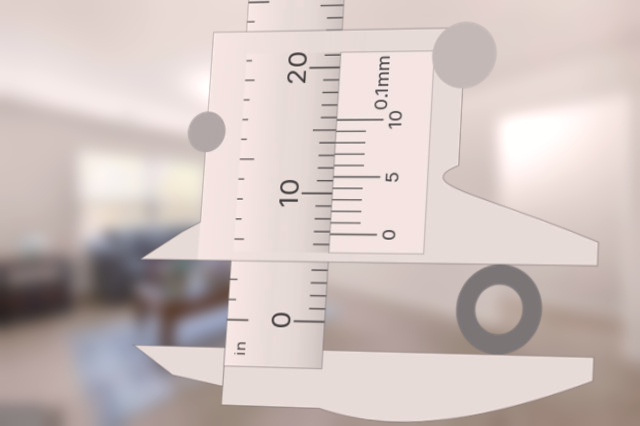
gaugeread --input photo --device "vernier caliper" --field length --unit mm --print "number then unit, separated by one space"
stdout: 6.8 mm
